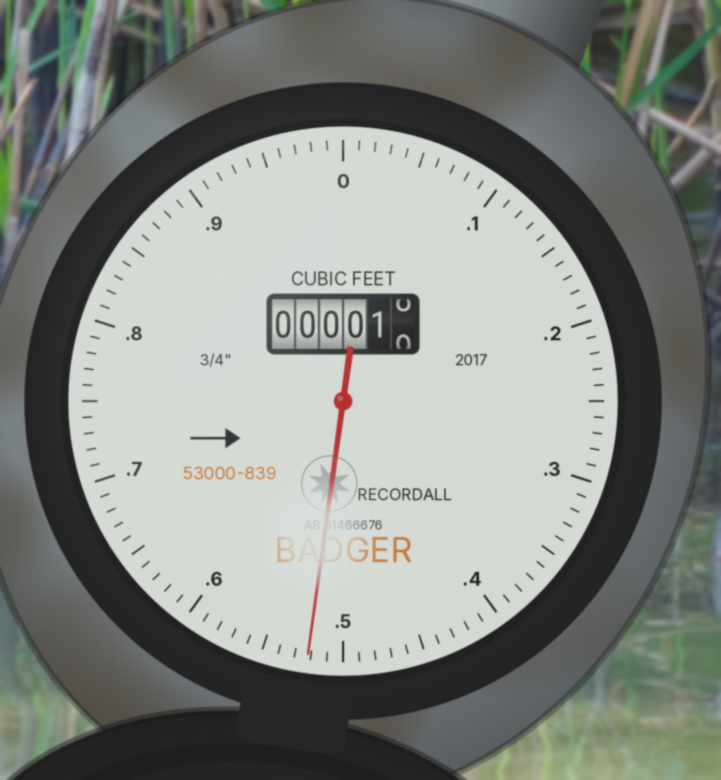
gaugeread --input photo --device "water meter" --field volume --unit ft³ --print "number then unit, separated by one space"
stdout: 18.52 ft³
